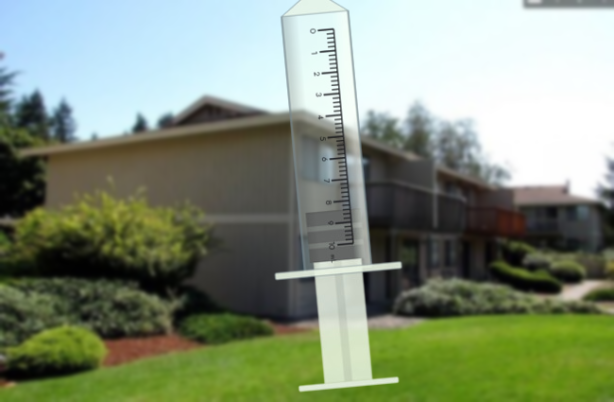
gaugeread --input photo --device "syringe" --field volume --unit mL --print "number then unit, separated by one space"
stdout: 8.4 mL
